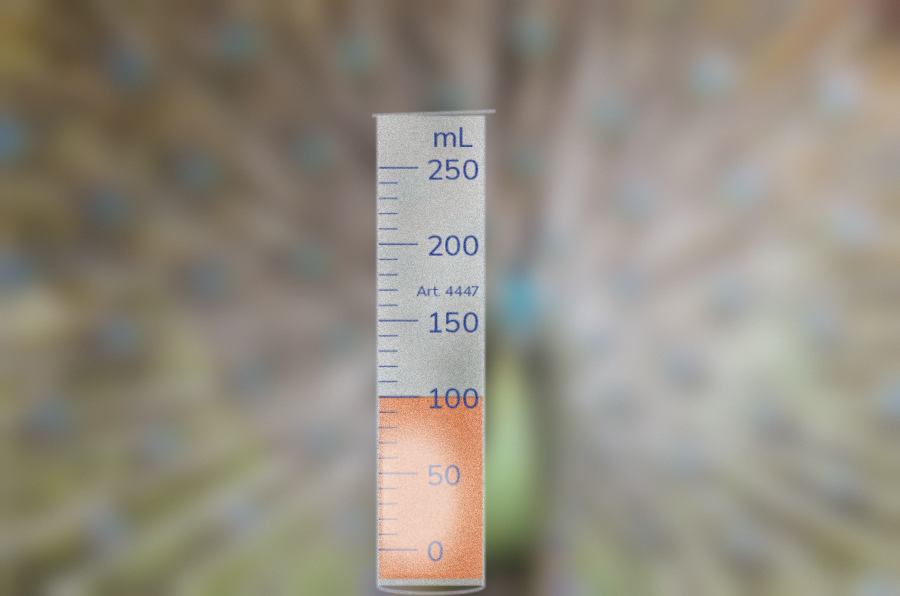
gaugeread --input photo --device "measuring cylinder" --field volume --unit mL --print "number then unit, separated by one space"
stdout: 100 mL
